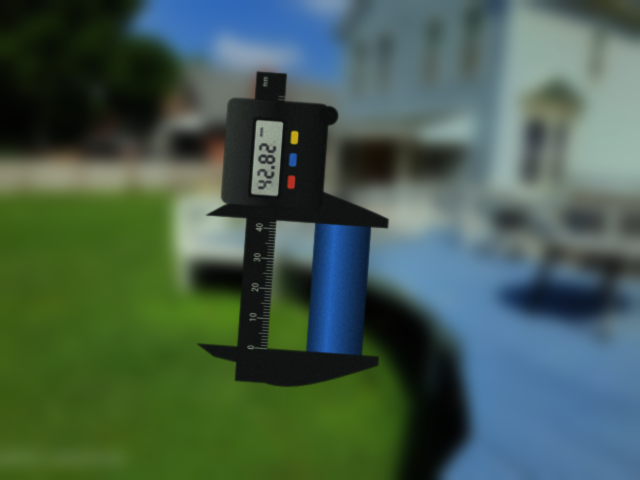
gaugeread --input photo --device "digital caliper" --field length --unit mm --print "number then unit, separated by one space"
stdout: 42.82 mm
